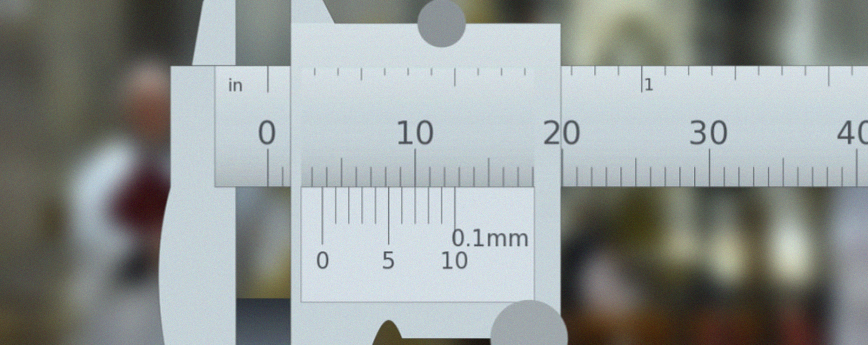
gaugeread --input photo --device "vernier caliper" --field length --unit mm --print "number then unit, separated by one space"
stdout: 3.7 mm
